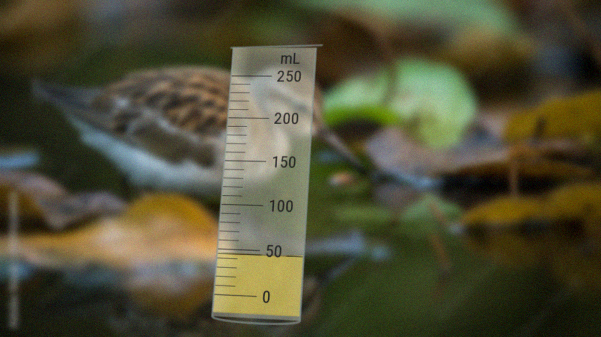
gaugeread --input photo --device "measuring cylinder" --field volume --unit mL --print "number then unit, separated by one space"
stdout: 45 mL
